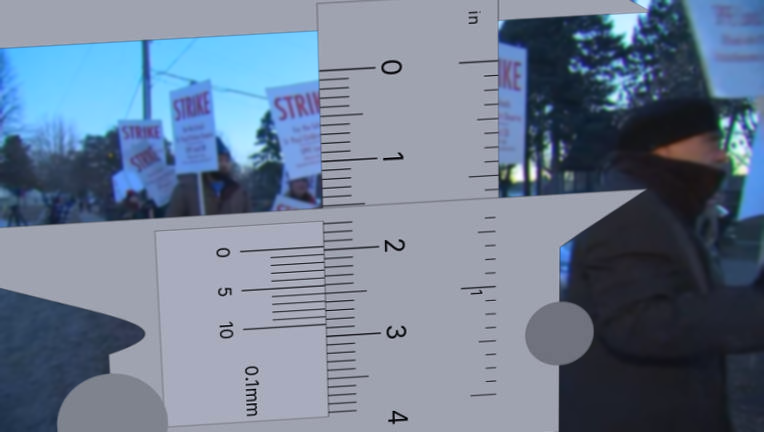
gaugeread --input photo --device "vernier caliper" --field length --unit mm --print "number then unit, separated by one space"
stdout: 19.6 mm
